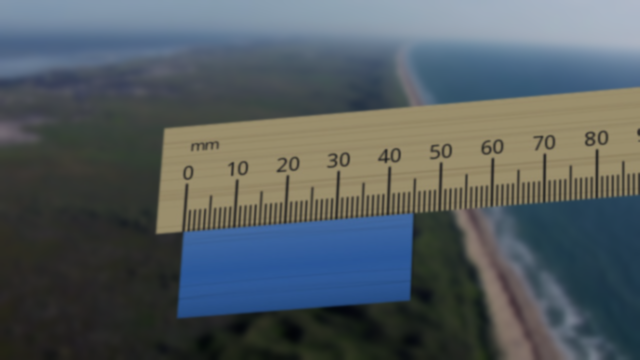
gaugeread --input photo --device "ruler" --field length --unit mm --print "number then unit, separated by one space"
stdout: 45 mm
